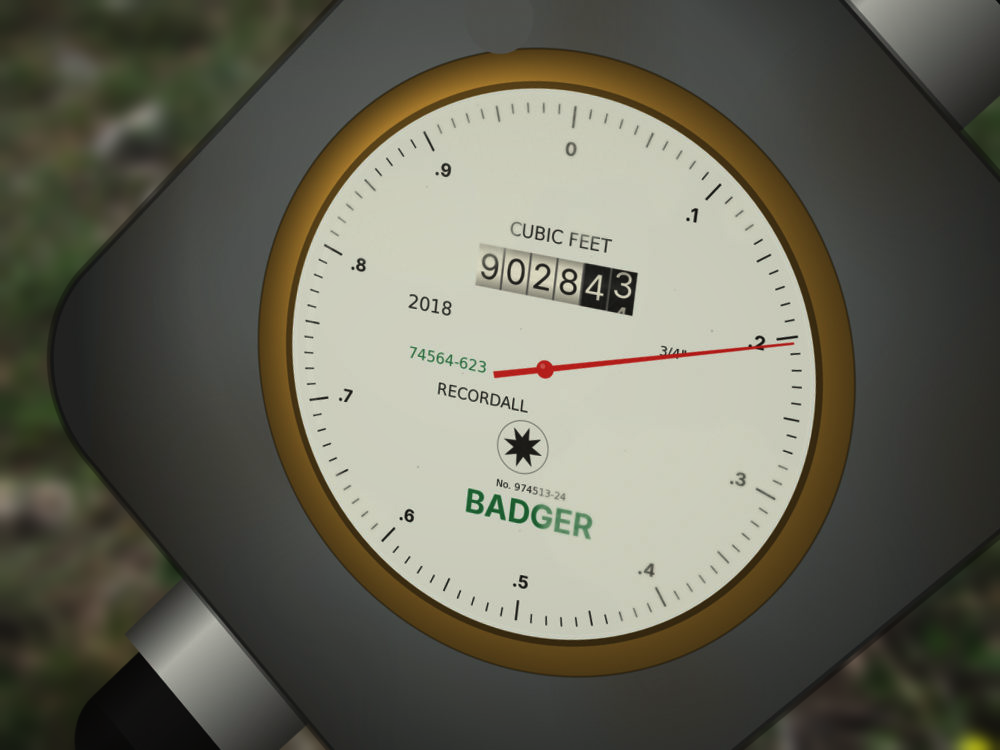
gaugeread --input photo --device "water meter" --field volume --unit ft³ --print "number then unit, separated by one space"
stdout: 902843.20 ft³
